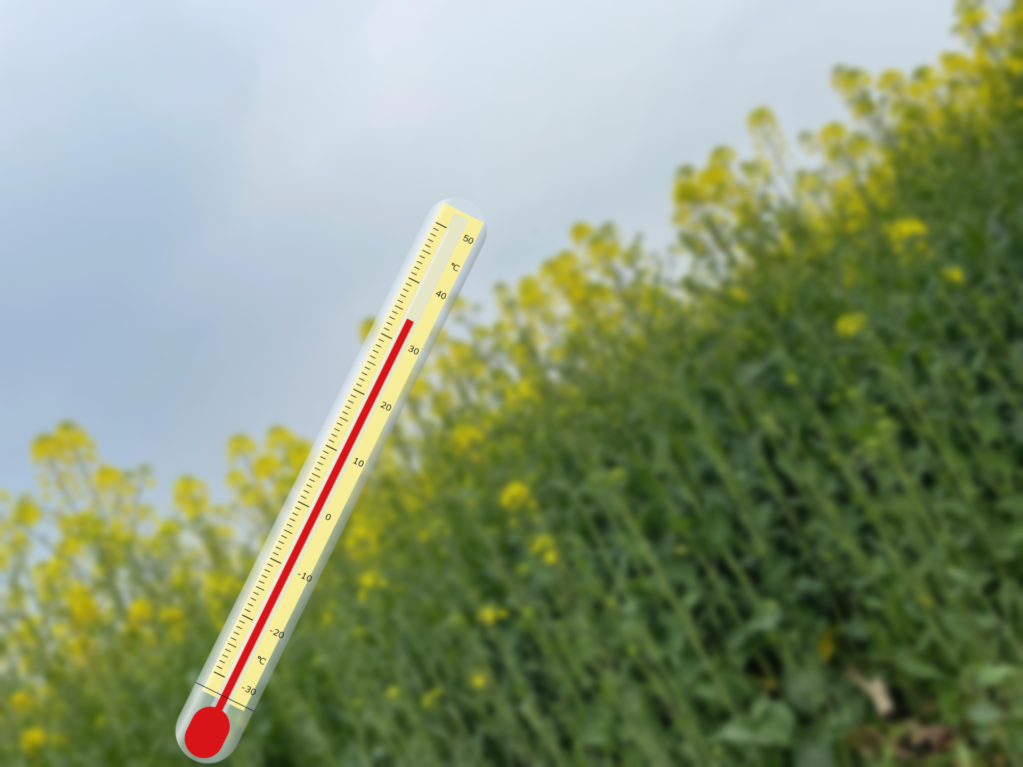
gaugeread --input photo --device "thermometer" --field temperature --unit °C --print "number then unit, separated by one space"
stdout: 34 °C
